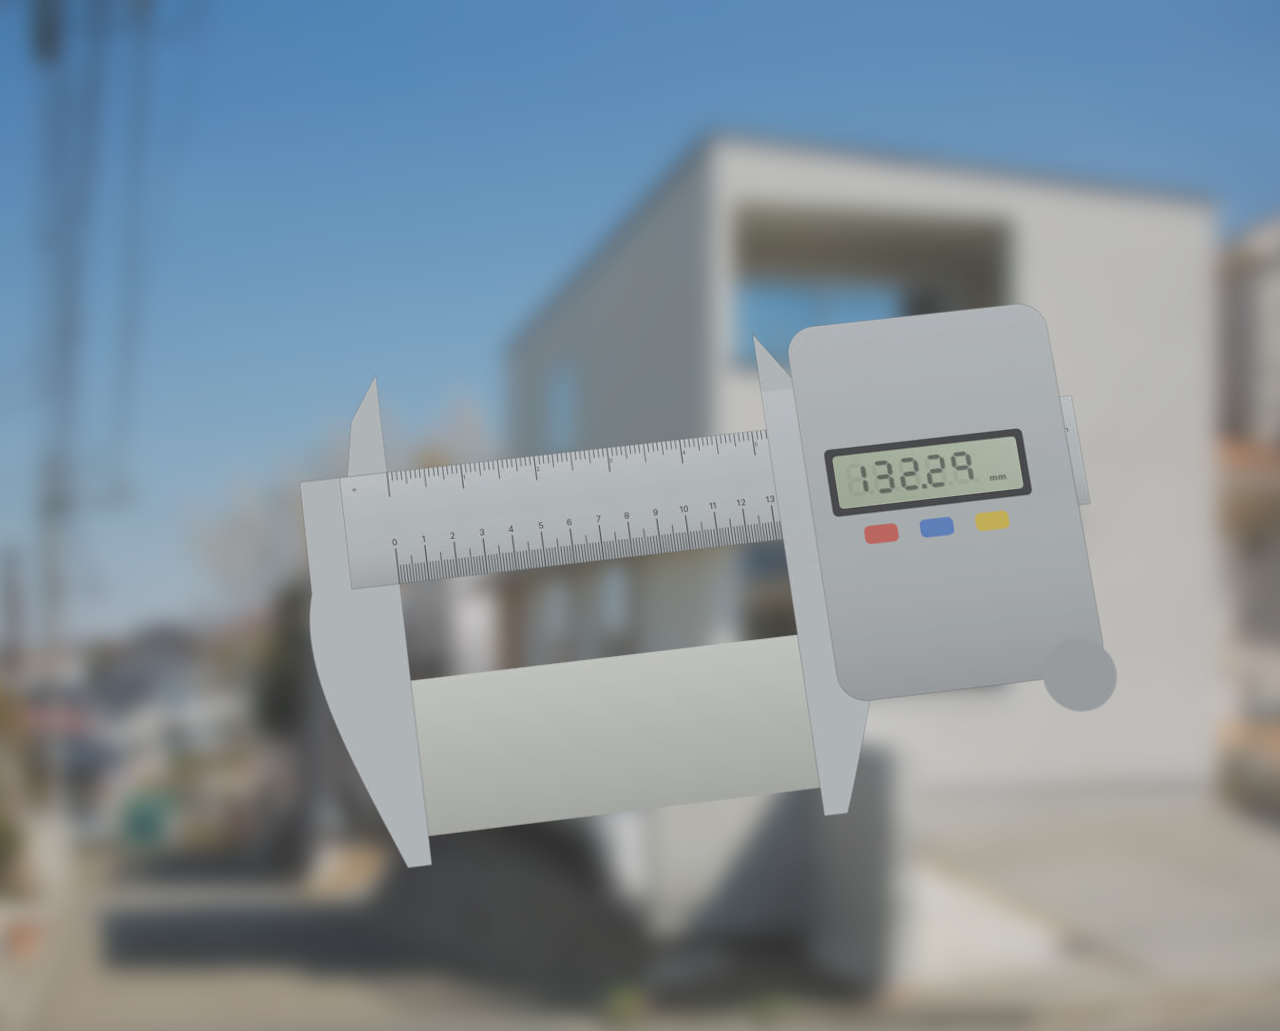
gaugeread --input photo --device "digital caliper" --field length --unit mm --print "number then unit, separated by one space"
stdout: 132.29 mm
